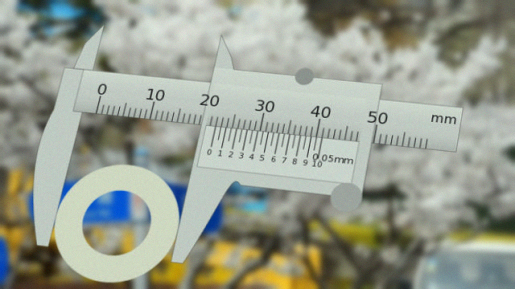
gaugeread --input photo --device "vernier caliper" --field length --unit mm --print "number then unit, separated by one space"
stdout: 22.0 mm
